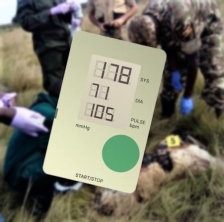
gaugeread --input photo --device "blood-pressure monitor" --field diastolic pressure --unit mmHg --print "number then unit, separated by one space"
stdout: 71 mmHg
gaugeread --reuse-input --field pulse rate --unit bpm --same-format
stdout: 105 bpm
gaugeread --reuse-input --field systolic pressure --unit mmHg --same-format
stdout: 178 mmHg
